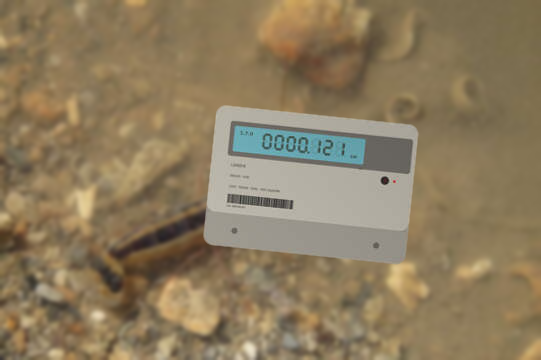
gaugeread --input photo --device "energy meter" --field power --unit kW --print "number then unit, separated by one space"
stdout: 0.121 kW
